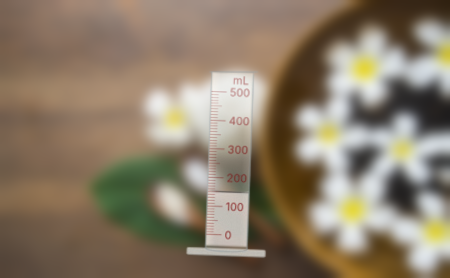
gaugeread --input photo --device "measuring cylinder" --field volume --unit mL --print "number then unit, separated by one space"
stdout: 150 mL
